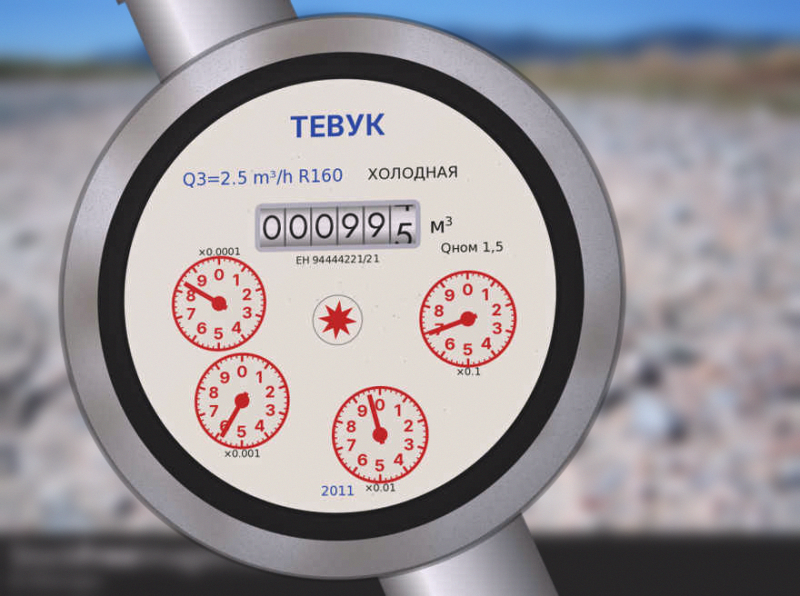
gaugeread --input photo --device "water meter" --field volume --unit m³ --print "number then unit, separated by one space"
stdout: 994.6958 m³
